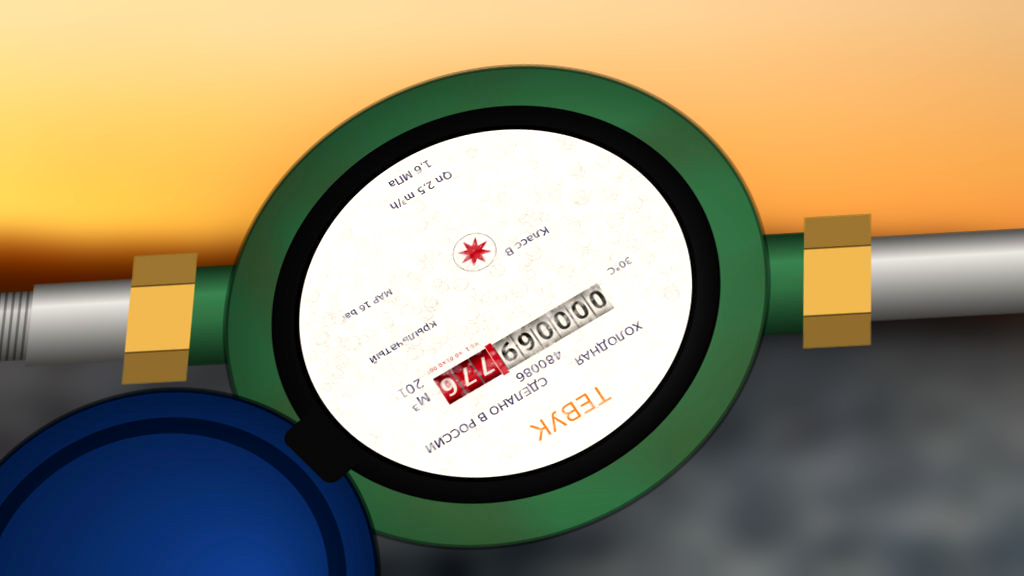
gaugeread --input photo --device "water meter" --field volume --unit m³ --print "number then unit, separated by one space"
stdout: 69.776 m³
